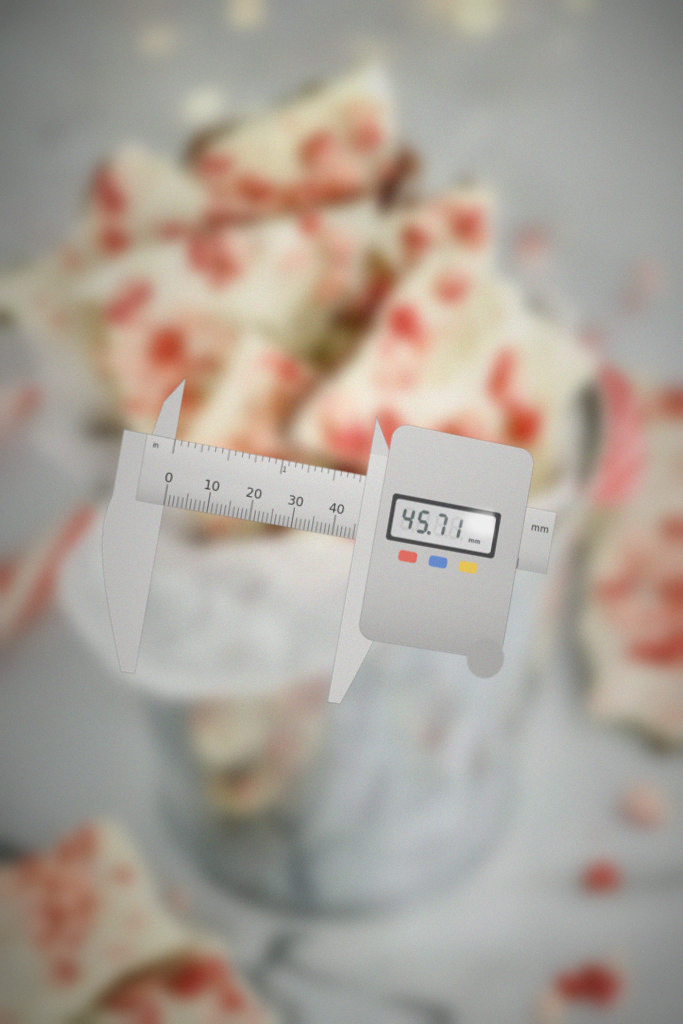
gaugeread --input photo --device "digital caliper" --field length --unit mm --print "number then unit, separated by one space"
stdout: 45.71 mm
